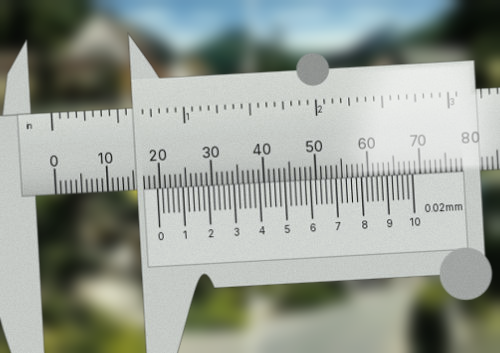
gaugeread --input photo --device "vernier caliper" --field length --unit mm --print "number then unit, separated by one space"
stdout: 19.5 mm
